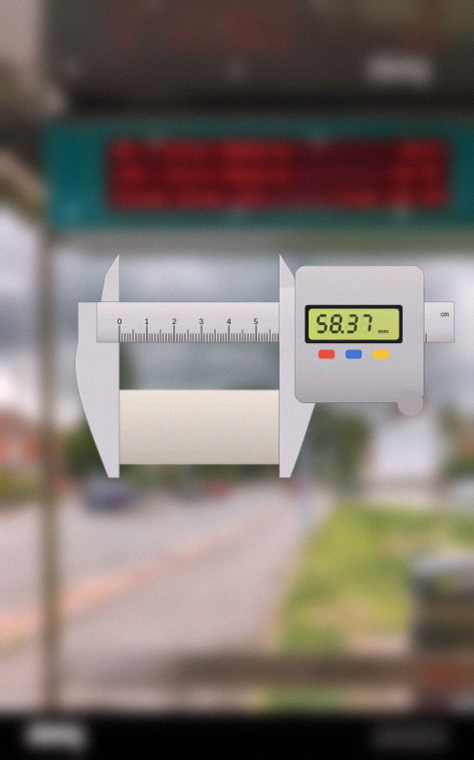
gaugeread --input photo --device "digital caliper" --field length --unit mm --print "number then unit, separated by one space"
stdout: 58.37 mm
